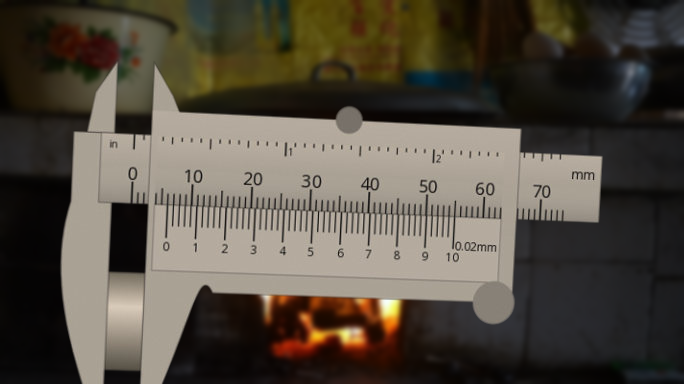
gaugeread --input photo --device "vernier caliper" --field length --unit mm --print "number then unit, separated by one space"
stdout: 6.0 mm
